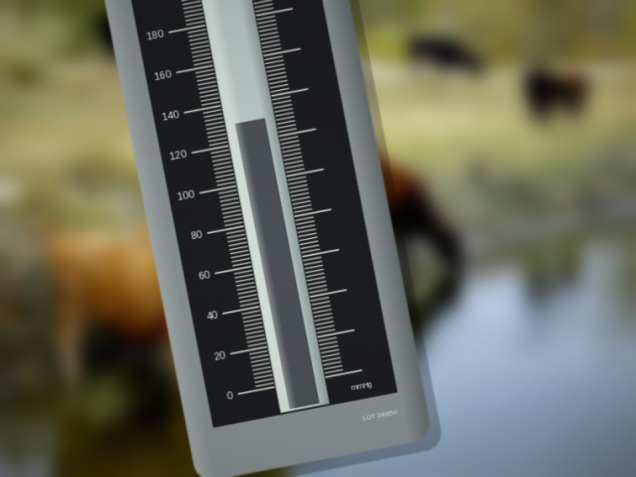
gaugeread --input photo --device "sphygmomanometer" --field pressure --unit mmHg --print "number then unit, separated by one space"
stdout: 130 mmHg
